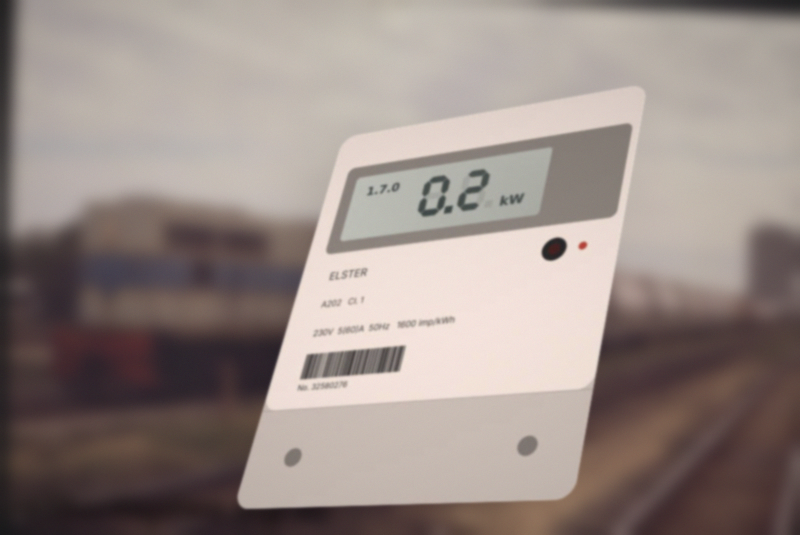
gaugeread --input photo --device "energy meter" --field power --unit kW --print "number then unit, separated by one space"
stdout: 0.2 kW
